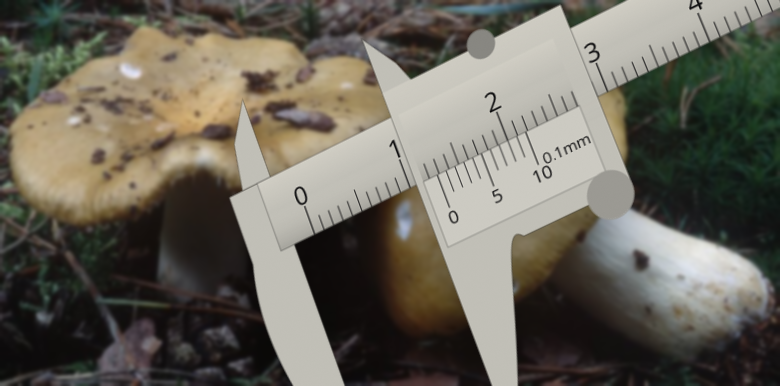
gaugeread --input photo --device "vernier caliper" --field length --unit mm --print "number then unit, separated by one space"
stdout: 12.8 mm
